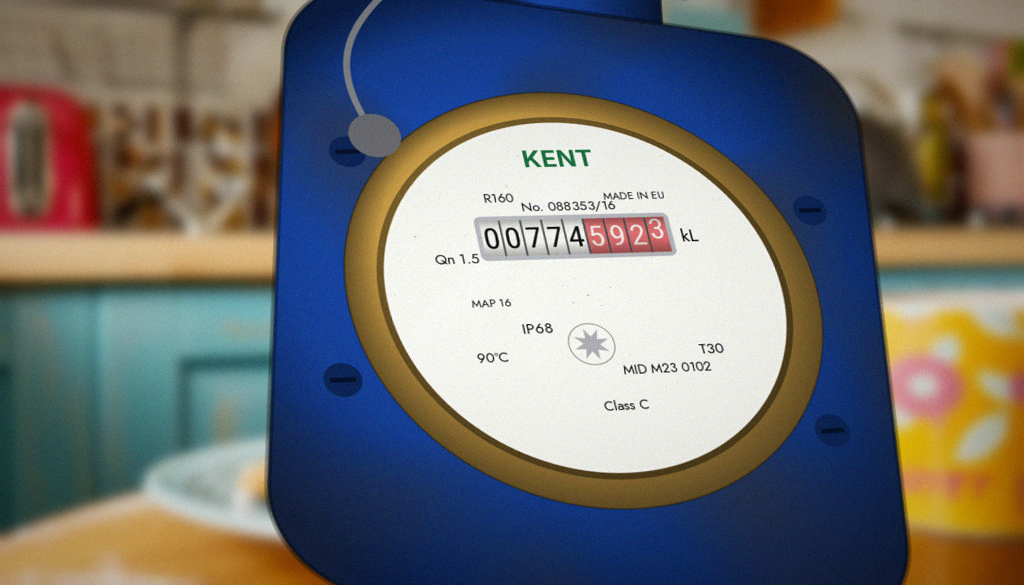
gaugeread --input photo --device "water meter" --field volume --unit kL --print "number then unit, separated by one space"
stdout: 774.5923 kL
